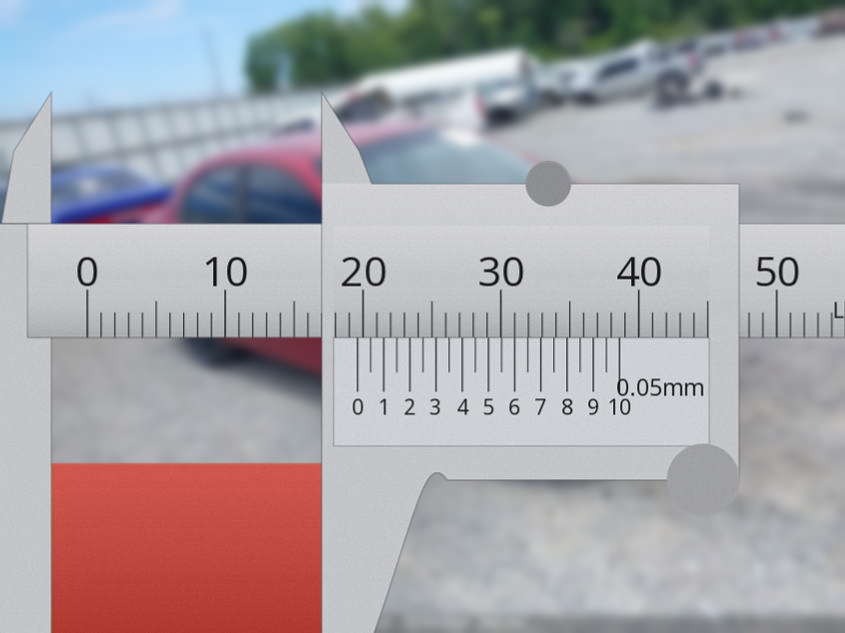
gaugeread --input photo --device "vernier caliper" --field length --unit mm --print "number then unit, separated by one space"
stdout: 19.6 mm
